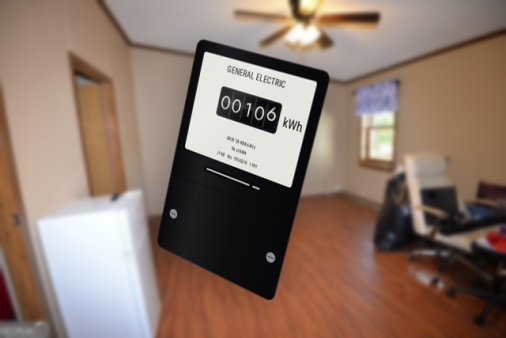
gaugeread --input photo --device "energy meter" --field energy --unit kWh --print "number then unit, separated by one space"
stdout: 106 kWh
